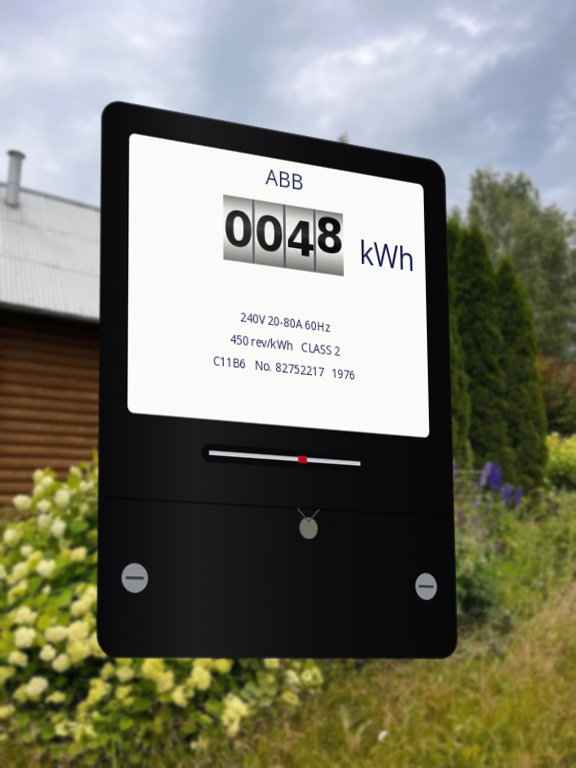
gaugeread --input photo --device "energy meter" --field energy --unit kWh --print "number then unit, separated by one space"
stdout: 48 kWh
